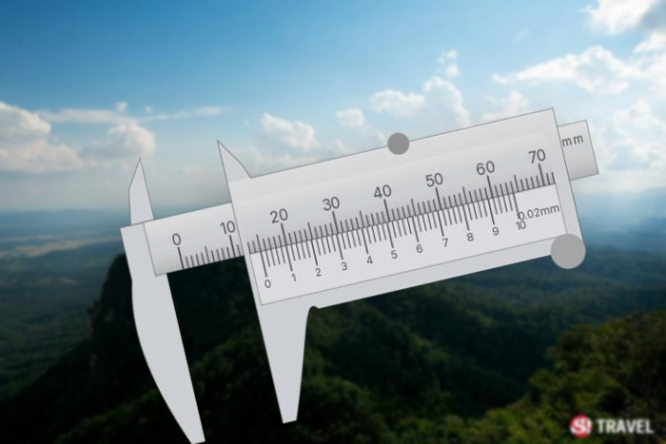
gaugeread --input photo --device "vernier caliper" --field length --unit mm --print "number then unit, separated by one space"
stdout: 15.0 mm
